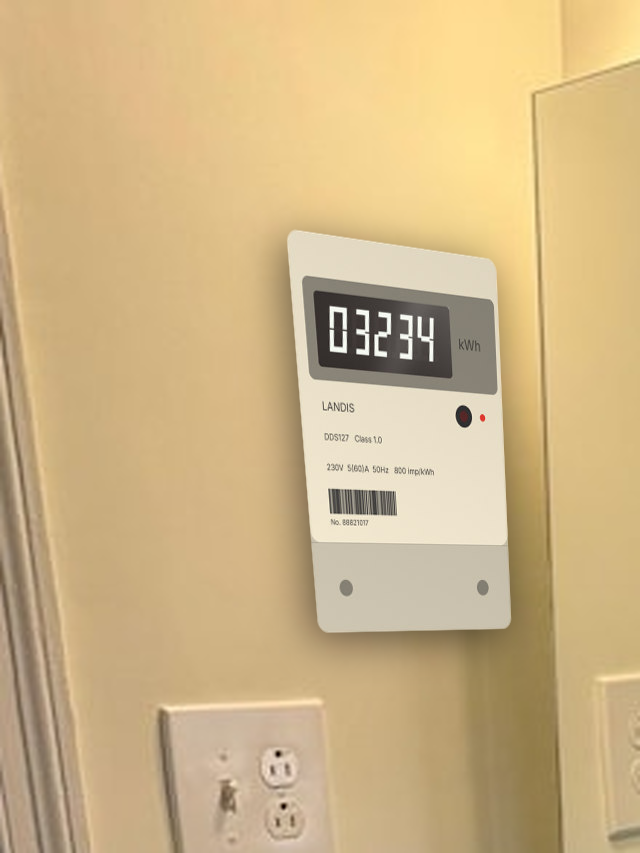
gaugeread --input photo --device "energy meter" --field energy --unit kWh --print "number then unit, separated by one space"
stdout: 3234 kWh
